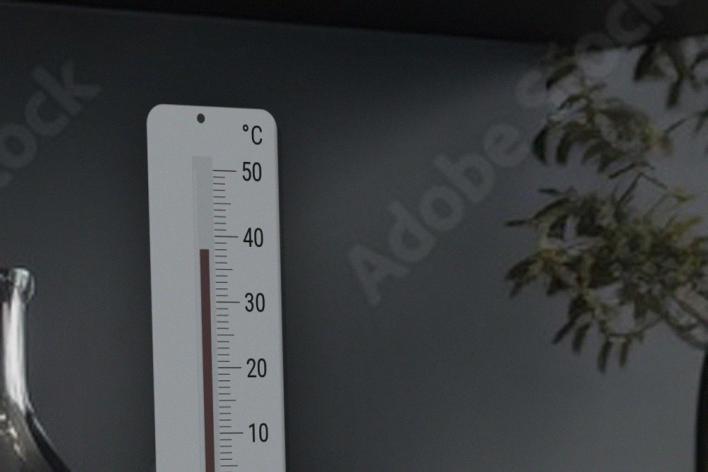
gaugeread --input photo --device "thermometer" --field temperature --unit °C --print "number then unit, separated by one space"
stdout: 38 °C
